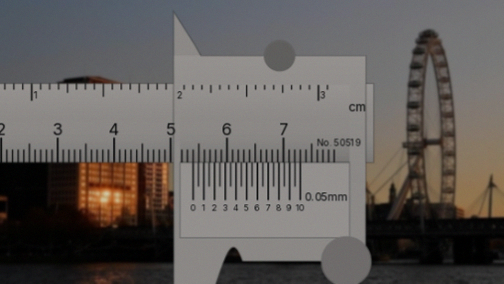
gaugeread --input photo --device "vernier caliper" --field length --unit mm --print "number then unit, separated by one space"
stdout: 54.0 mm
